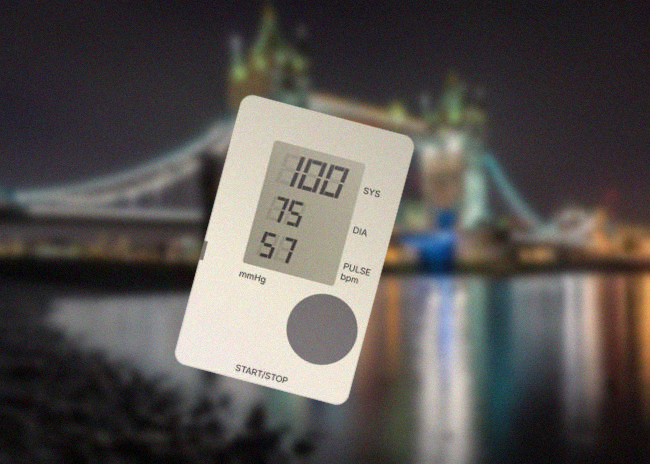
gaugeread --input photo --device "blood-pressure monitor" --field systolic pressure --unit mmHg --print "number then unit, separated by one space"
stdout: 100 mmHg
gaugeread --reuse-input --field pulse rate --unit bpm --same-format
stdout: 57 bpm
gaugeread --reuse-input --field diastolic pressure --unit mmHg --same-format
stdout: 75 mmHg
